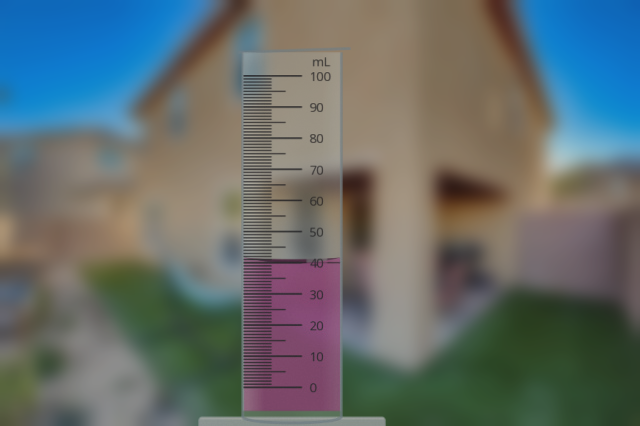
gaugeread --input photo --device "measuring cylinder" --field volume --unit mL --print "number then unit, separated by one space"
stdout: 40 mL
